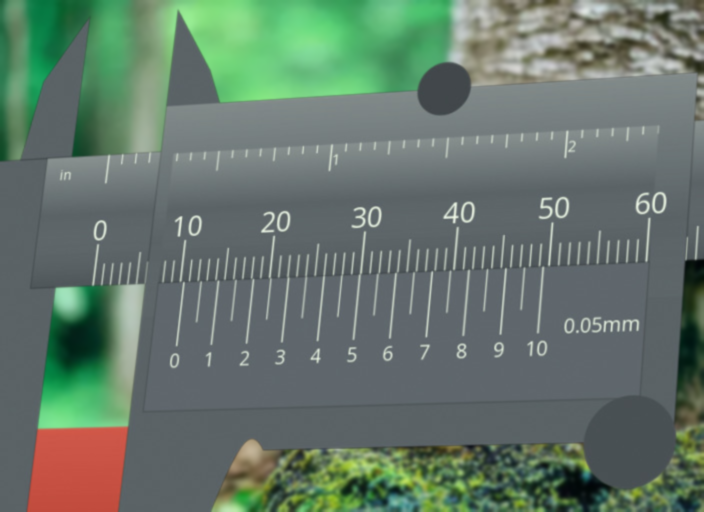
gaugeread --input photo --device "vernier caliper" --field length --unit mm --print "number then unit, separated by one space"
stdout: 10.4 mm
